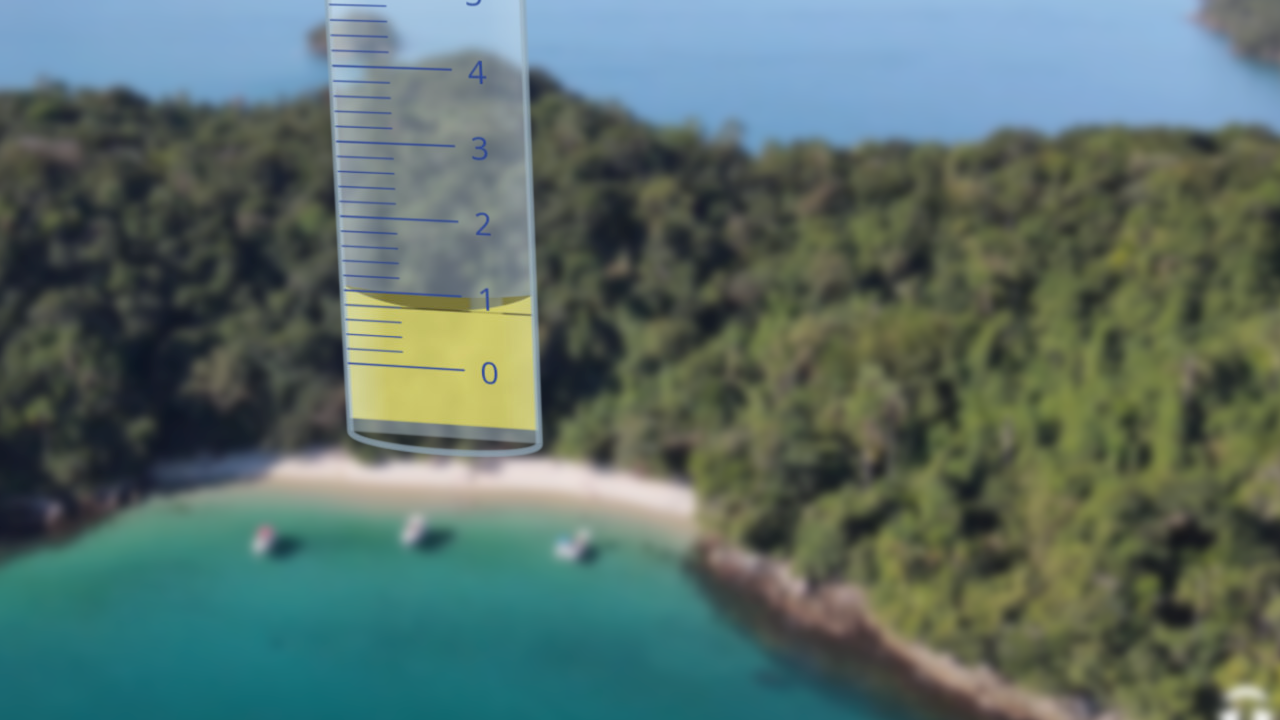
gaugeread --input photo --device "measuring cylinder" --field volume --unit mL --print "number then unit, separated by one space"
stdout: 0.8 mL
